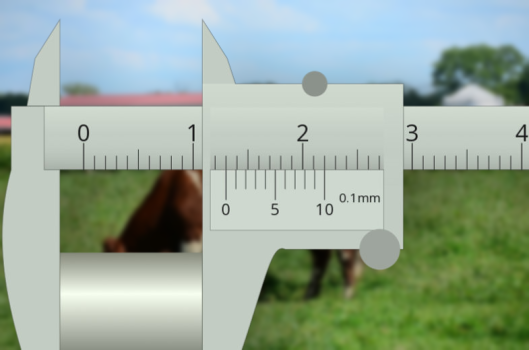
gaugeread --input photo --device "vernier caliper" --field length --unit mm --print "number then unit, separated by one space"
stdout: 13.0 mm
